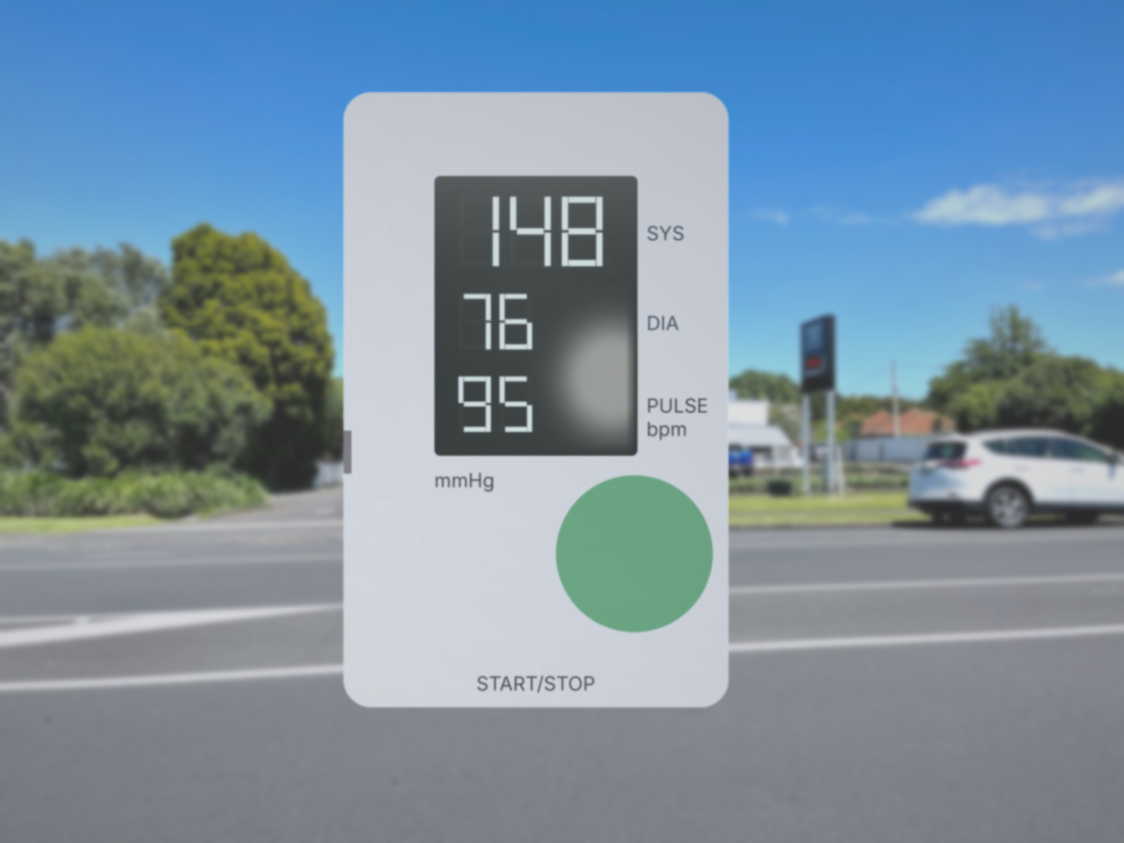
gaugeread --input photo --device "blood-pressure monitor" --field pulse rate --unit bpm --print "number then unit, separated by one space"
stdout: 95 bpm
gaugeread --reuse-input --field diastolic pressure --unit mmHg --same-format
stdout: 76 mmHg
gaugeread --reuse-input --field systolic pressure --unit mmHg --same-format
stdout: 148 mmHg
